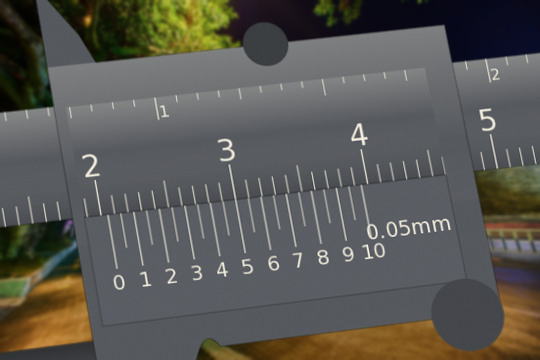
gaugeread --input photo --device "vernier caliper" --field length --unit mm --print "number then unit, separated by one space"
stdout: 20.5 mm
